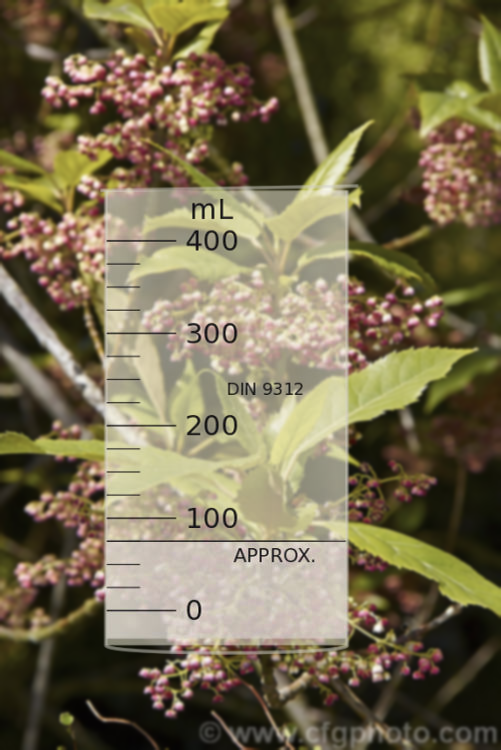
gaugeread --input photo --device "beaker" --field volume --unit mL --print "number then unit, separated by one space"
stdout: 75 mL
